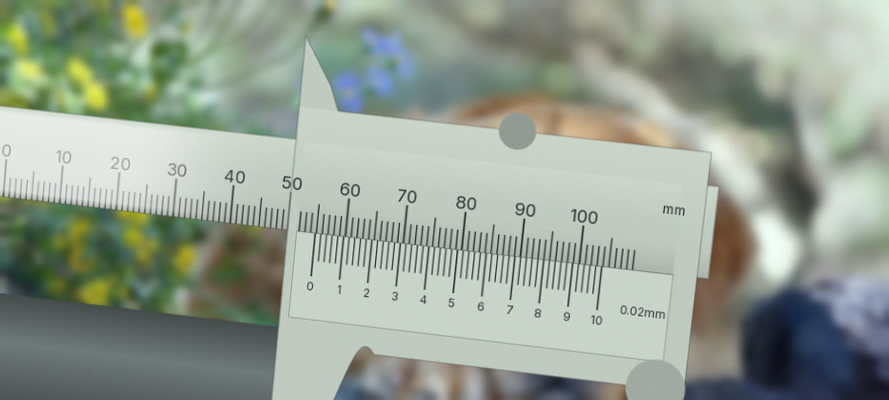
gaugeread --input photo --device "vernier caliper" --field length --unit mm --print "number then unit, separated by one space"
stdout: 54.8 mm
